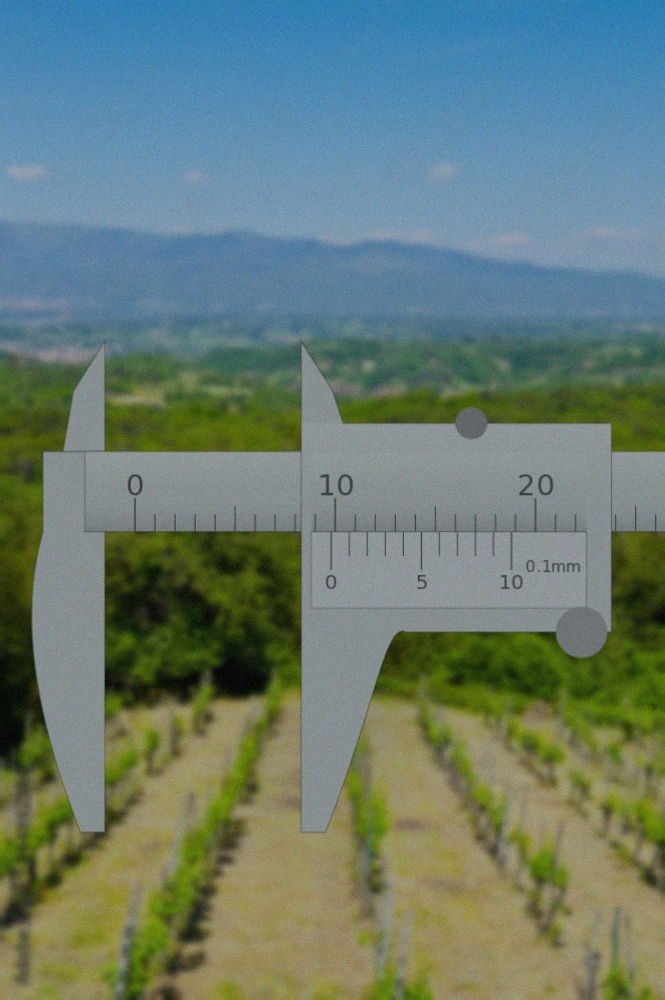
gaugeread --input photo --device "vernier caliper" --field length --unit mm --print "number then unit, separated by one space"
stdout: 9.8 mm
